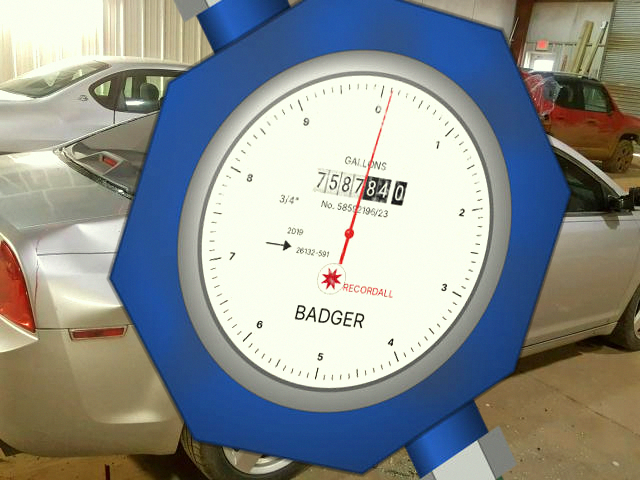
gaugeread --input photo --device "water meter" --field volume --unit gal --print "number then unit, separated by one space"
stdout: 7587840.1 gal
